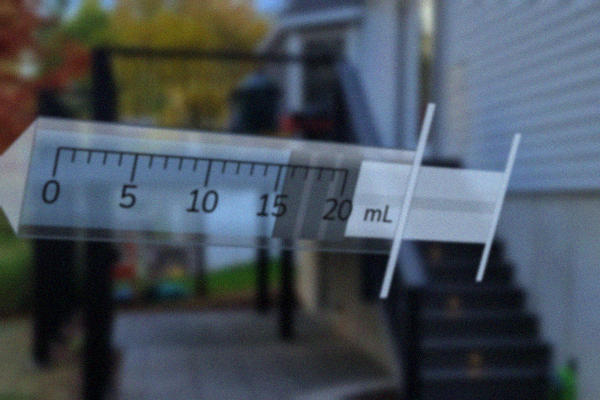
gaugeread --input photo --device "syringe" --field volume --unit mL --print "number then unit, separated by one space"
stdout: 15.5 mL
